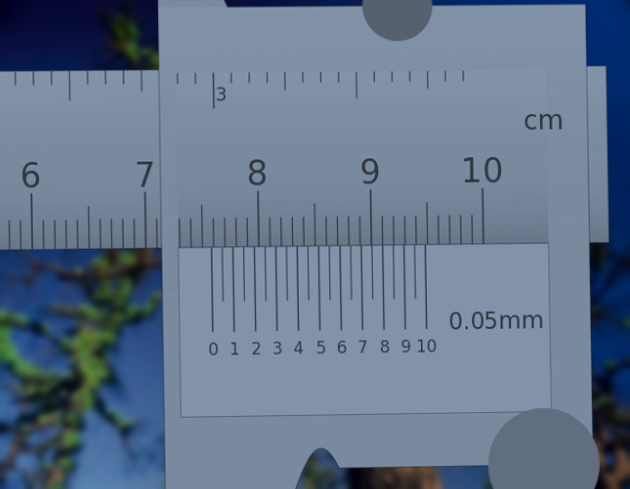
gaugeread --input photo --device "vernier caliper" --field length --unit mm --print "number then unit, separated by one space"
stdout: 75.8 mm
